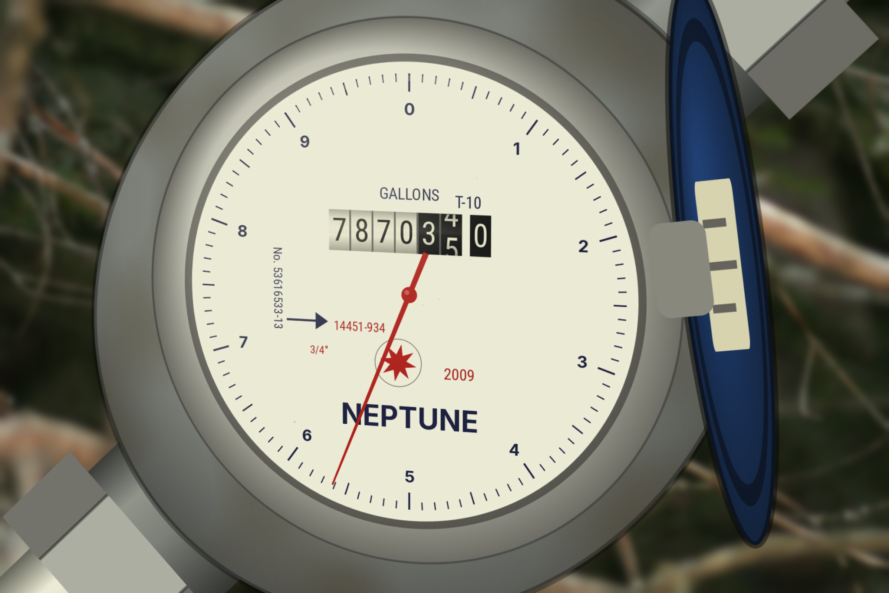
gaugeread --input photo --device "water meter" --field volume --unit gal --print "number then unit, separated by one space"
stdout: 7870345.6 gal
